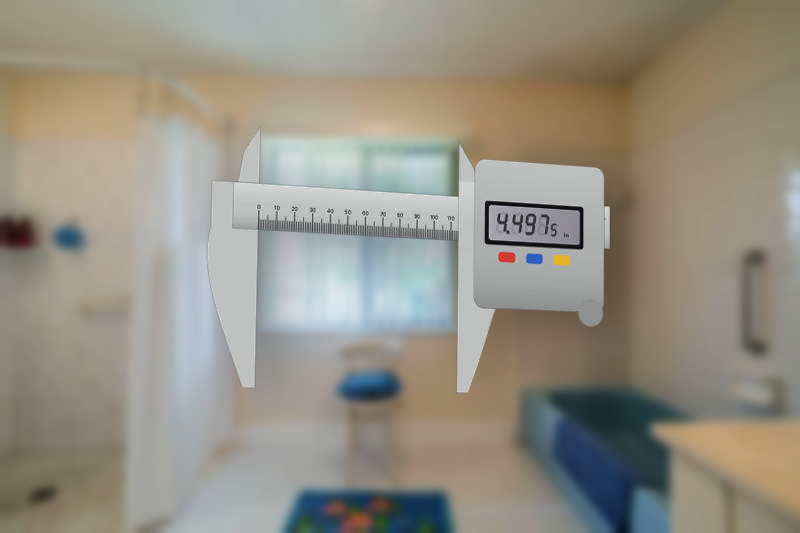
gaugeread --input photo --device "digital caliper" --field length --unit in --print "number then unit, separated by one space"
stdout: 4.4975 in
